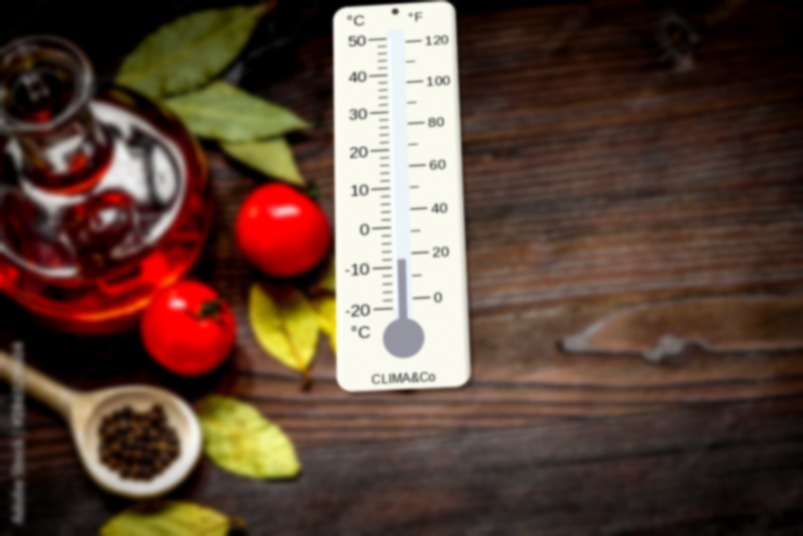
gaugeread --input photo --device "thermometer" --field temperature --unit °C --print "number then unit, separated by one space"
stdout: -8 °C
